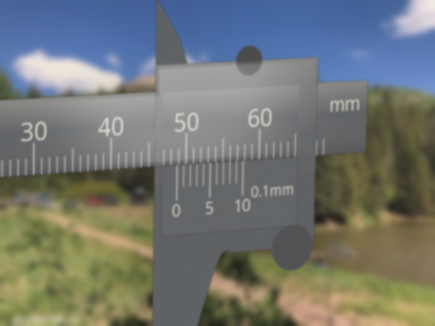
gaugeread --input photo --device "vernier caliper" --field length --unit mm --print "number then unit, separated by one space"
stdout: 48.8 mm
